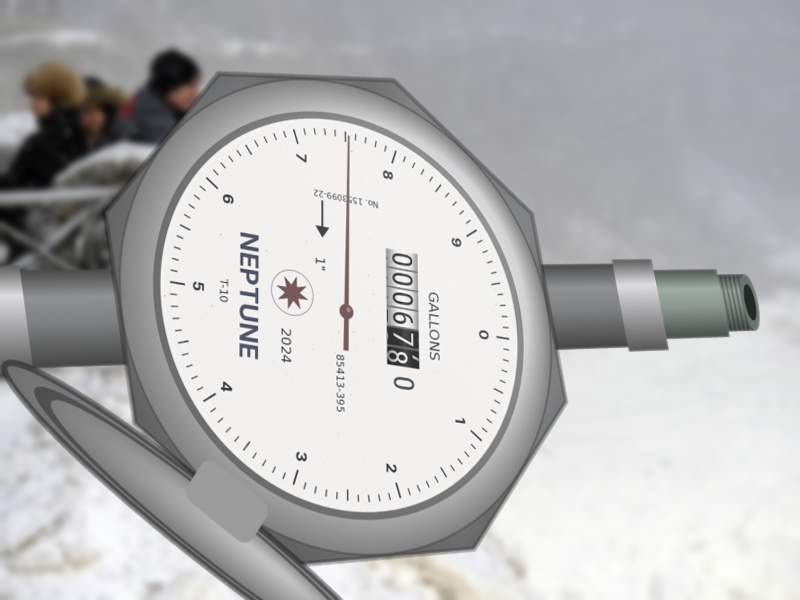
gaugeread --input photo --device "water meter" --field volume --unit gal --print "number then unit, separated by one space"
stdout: 6777.5 gal
